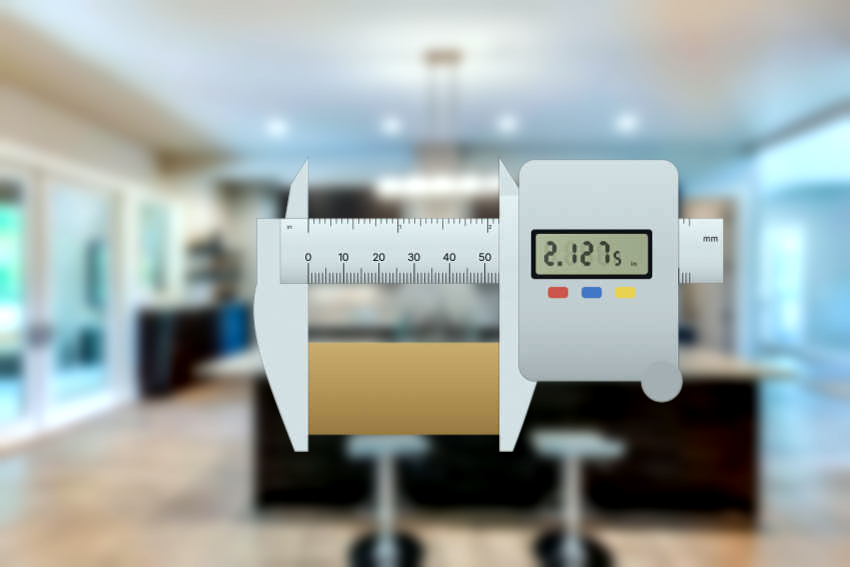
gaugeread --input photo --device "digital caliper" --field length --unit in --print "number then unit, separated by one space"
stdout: 2.1275 in
